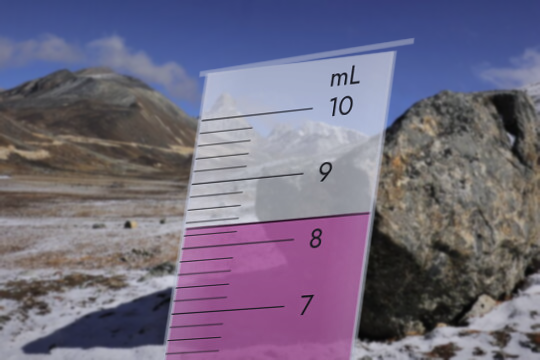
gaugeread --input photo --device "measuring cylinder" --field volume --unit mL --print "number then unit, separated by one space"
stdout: 8.3 mL
